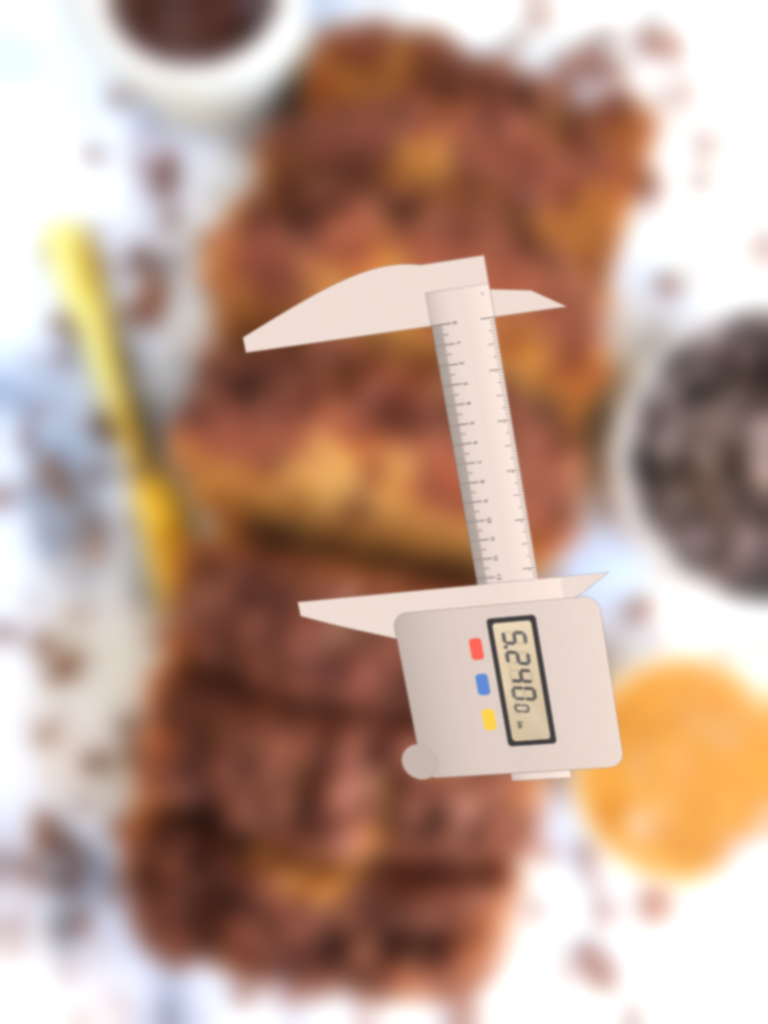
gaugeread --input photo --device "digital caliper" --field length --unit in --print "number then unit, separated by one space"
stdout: 5.2400 in
